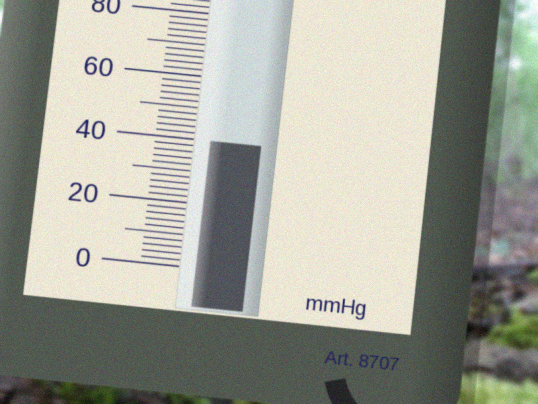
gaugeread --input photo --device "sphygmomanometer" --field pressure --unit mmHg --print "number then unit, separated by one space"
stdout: 40 mmHg
